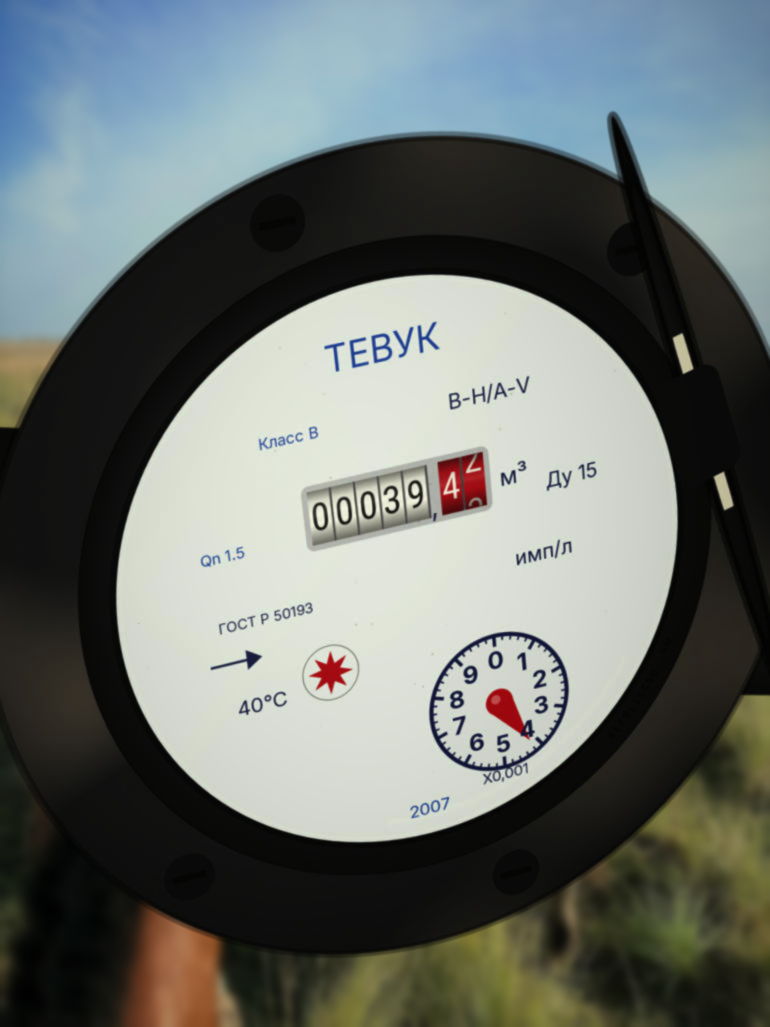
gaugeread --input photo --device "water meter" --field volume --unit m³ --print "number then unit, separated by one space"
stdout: 39.424 m³
